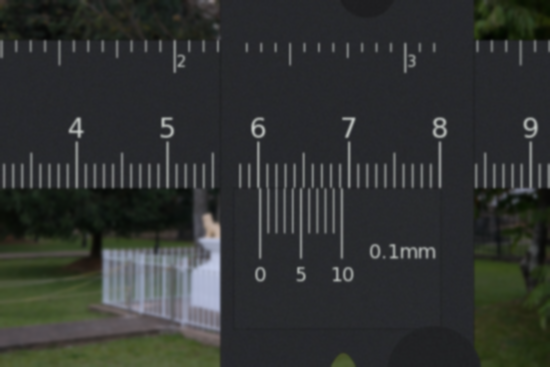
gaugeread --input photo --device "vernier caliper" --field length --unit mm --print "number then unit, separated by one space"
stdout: 60.2 mm
